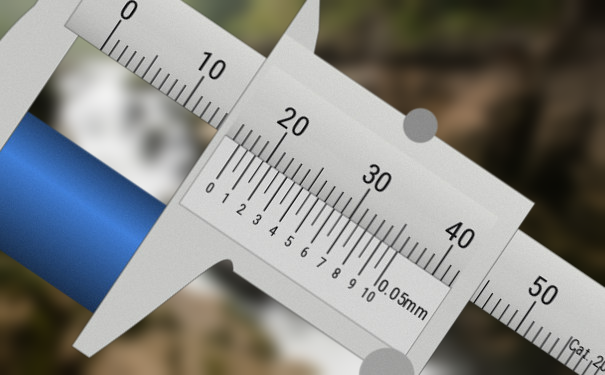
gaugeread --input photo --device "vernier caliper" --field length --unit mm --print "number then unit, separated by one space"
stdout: 16.8 mm
